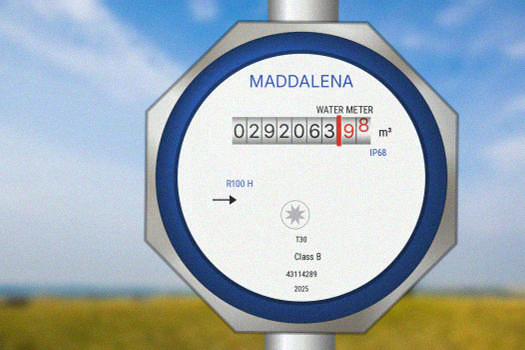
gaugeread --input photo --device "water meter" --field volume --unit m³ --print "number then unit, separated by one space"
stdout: 292063.98 m³
